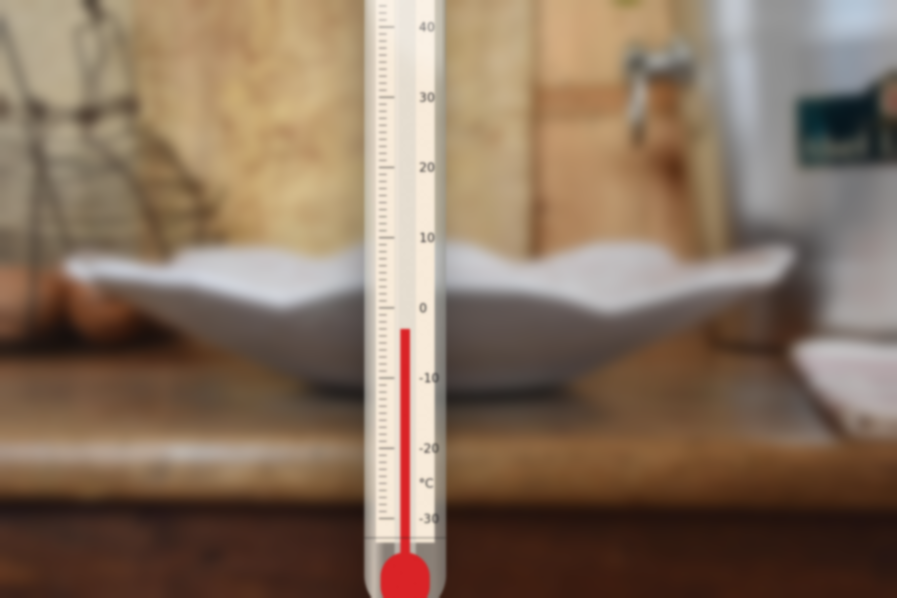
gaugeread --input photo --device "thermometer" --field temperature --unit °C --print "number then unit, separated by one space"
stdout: -3 °C
